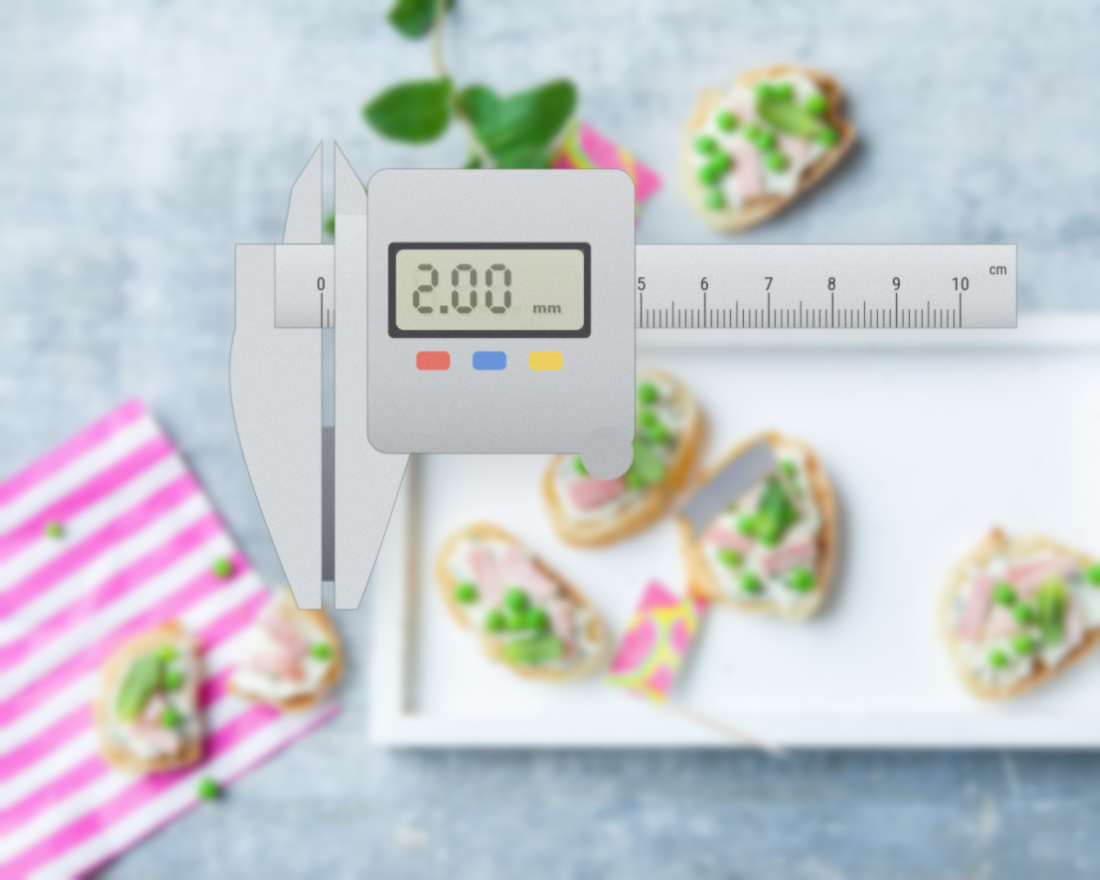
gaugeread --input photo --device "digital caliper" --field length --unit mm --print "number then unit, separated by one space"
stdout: 2.00 mm
